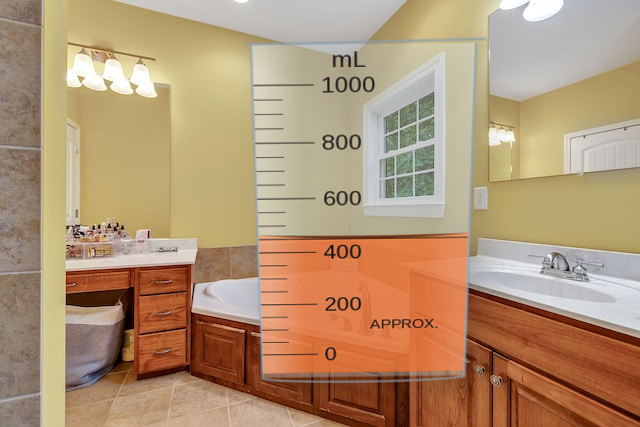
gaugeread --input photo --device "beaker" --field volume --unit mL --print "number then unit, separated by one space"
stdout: 450 mL
